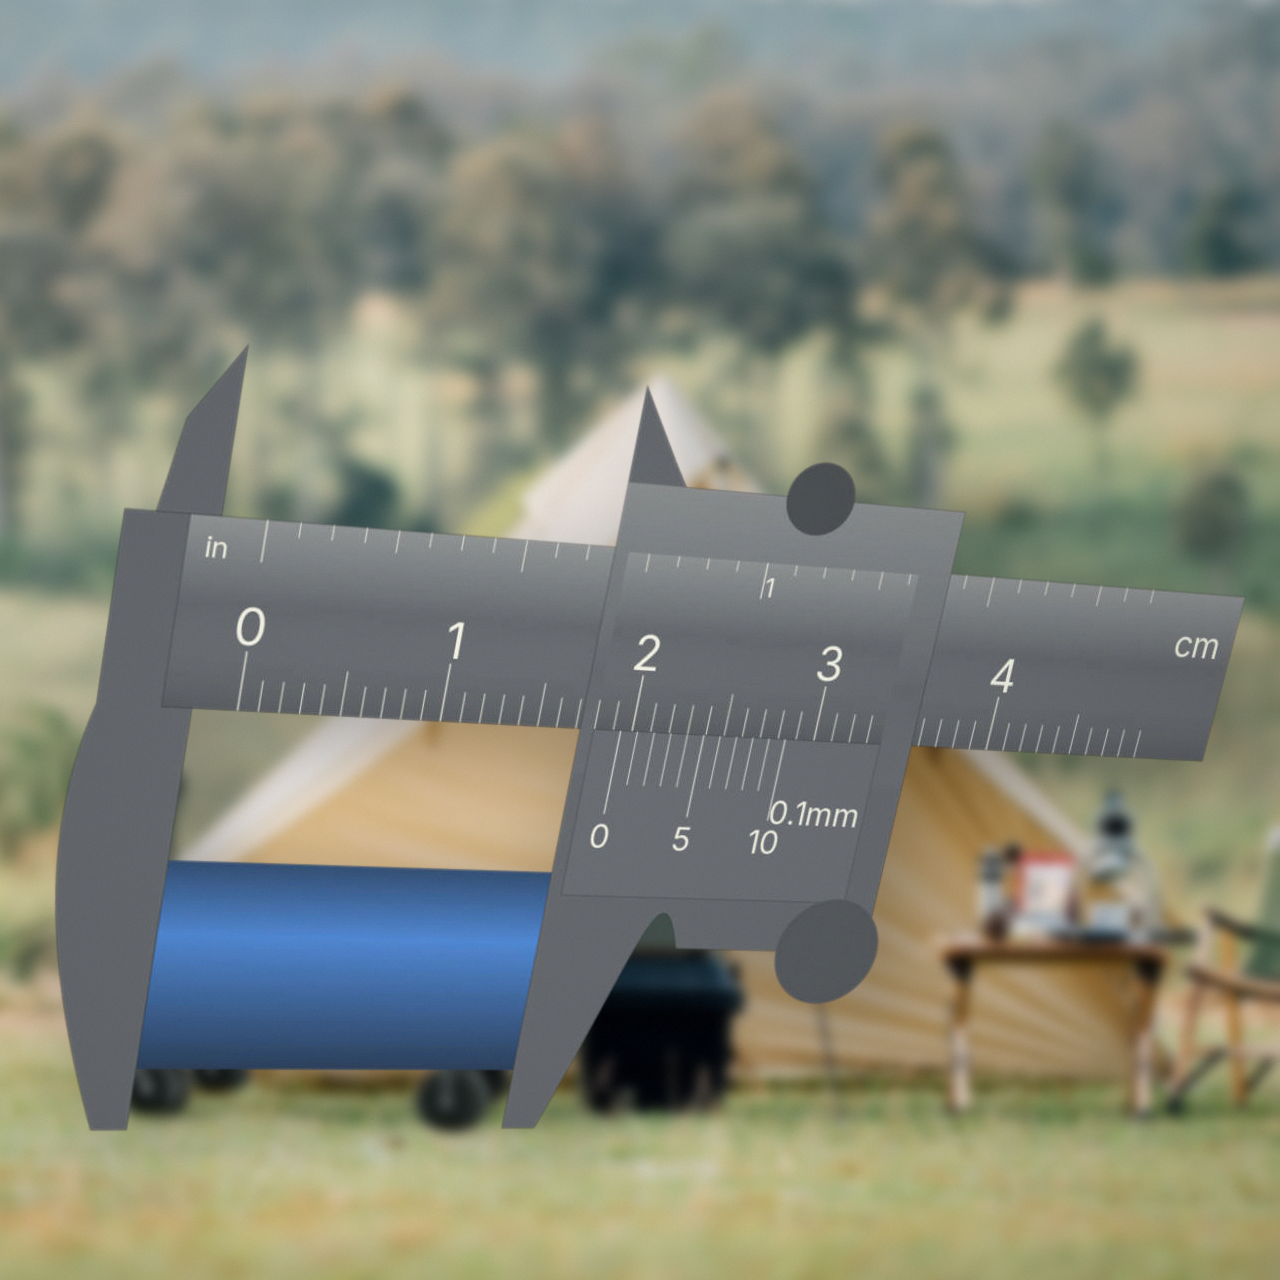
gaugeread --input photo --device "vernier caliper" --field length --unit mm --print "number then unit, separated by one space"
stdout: 19.4 mm
